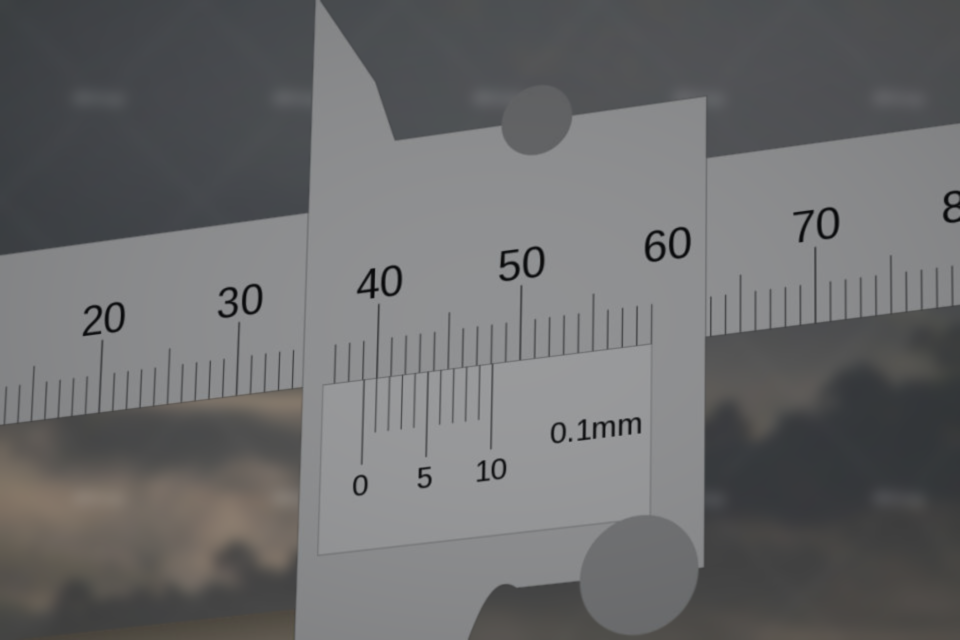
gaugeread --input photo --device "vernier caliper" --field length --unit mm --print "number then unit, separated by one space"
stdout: 39.1 mm
